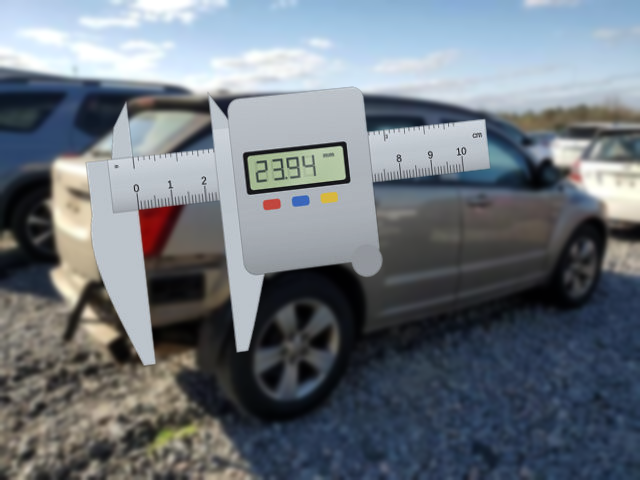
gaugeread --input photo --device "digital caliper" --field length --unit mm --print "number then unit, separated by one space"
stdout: 23.94 mm
